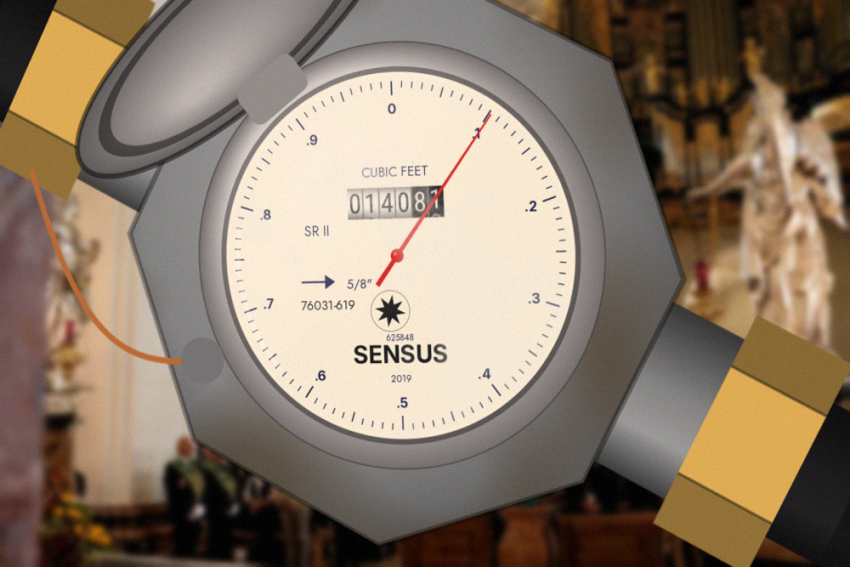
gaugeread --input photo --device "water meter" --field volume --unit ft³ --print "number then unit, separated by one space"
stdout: 14081.10 ft³
